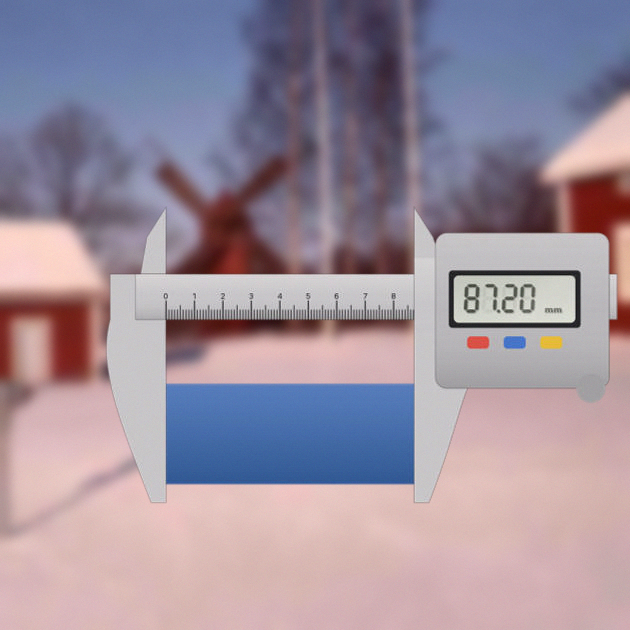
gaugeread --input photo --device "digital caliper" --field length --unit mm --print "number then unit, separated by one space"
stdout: 87.20 mm
